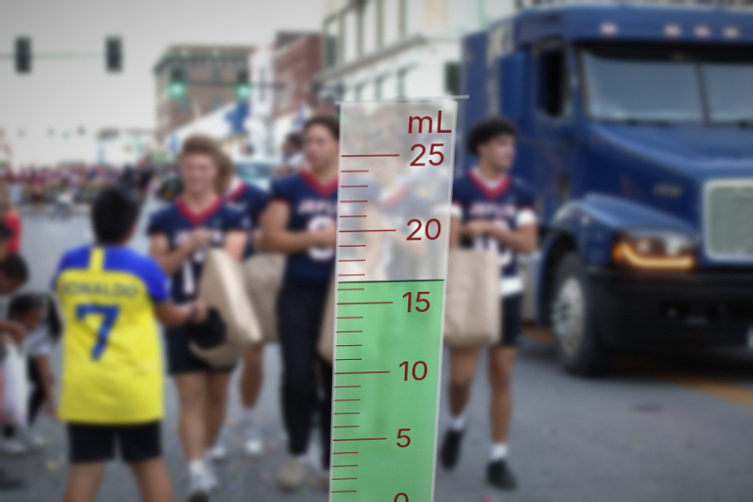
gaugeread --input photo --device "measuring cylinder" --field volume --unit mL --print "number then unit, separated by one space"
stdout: 16.5 mL
